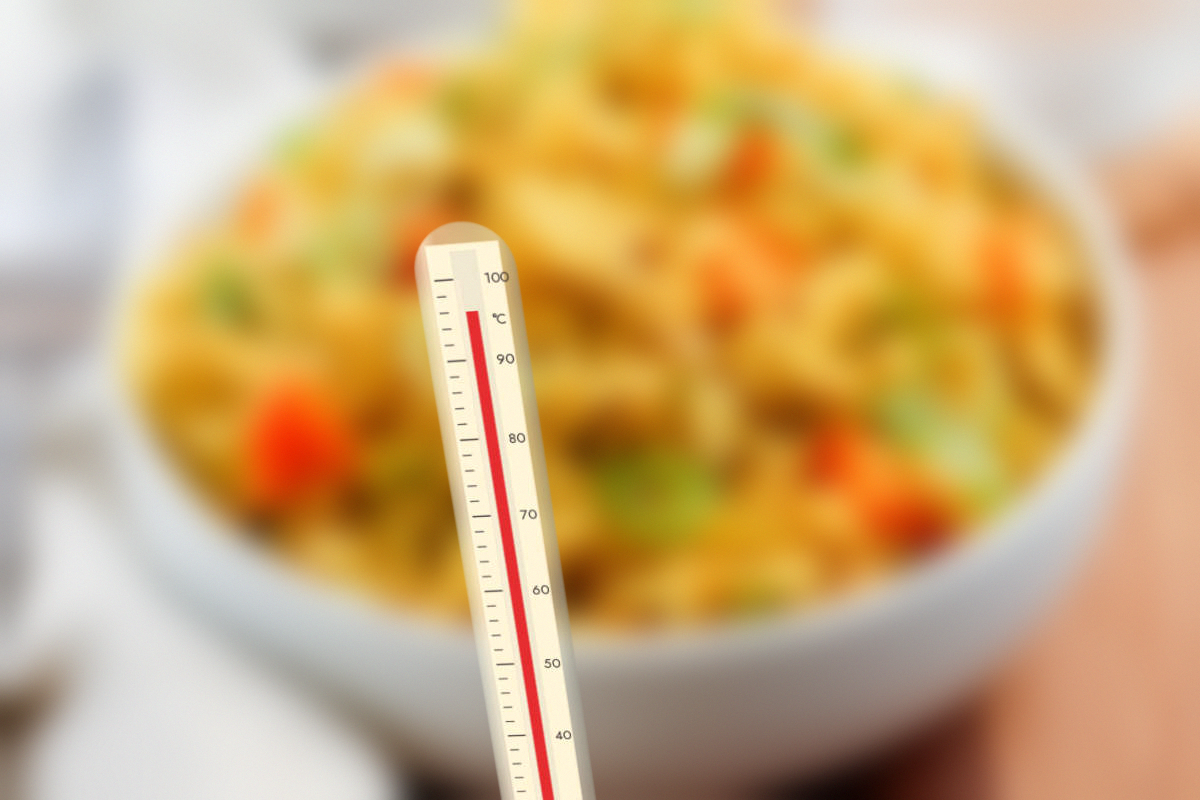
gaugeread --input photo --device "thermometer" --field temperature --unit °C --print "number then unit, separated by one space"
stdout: 96 °C
